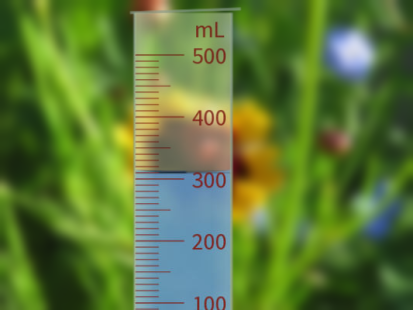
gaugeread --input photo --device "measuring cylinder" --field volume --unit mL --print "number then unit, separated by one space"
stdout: 310 mL
